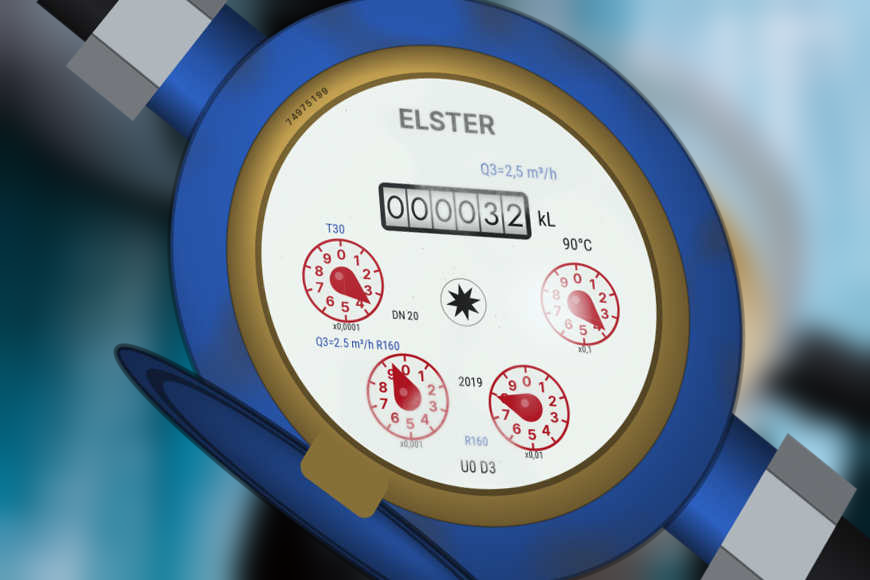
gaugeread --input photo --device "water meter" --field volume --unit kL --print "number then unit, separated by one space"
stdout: 32.3793 kL
